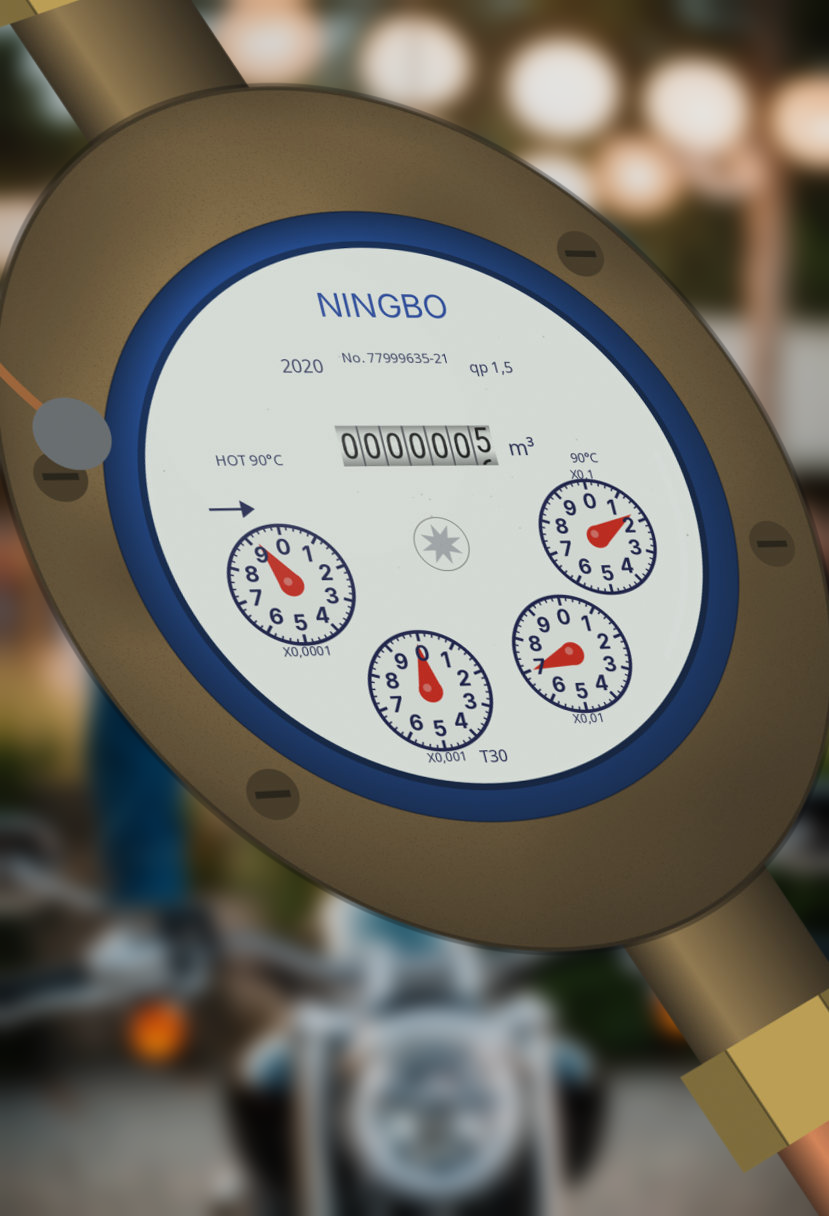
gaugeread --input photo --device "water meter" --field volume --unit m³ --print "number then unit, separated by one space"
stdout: 5.1699 m³
